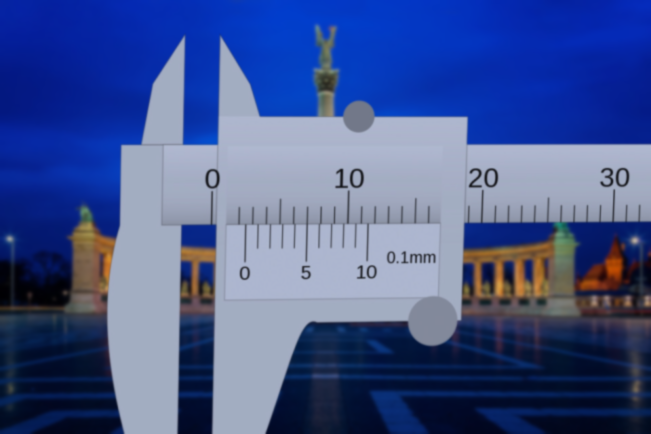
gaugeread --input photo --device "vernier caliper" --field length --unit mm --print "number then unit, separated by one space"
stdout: 2.5 mm
